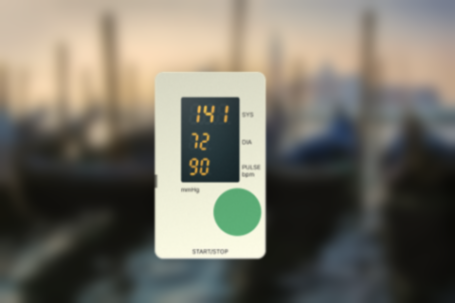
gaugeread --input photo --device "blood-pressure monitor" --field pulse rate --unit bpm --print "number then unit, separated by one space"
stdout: 90 bpm
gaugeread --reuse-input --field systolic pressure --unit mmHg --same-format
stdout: 141 mmHg
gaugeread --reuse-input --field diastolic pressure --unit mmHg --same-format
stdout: 72 mmHg
